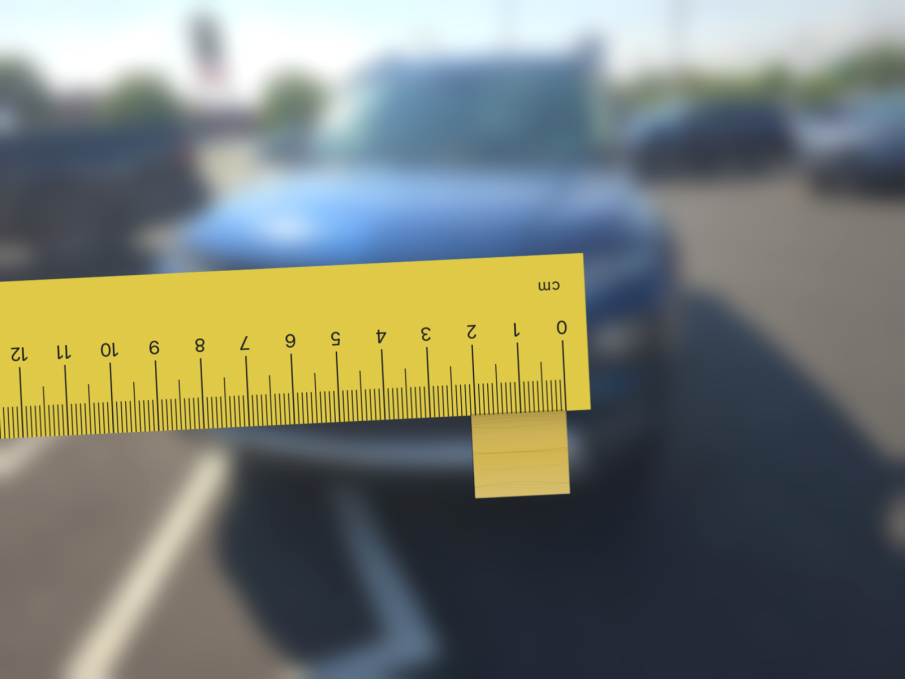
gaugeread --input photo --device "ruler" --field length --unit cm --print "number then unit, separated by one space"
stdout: 2.1 cm
